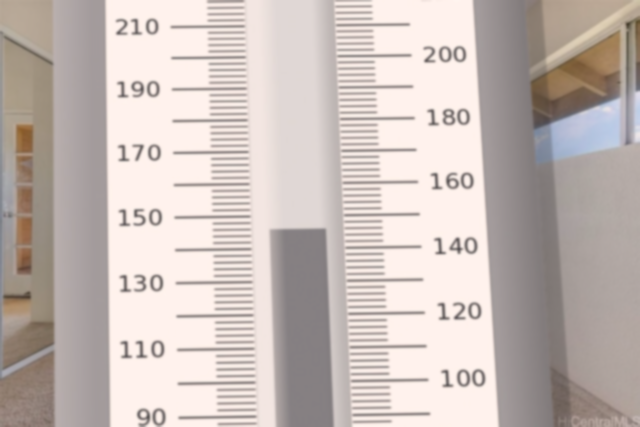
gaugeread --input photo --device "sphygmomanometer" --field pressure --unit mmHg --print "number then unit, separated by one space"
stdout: 146 mmHg
